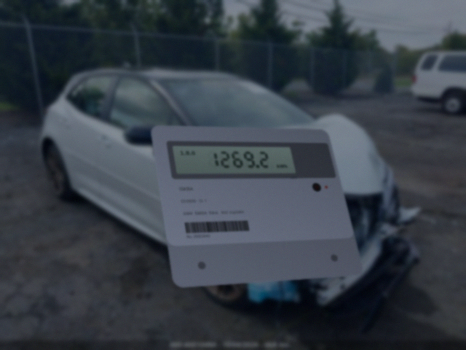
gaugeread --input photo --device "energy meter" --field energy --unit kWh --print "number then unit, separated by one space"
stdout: 1269.2 kWh
